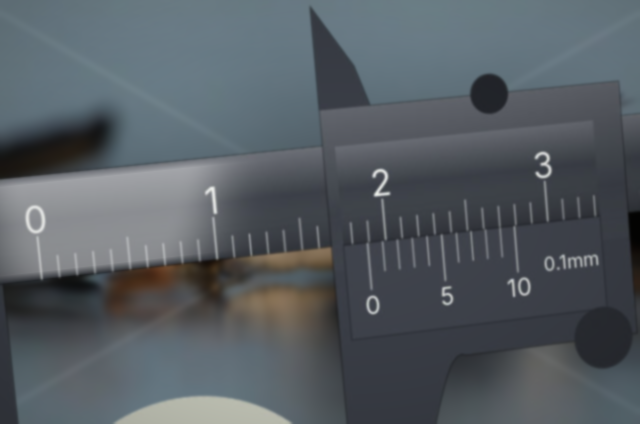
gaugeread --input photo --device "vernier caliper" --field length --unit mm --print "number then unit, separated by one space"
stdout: 18.9 mm
